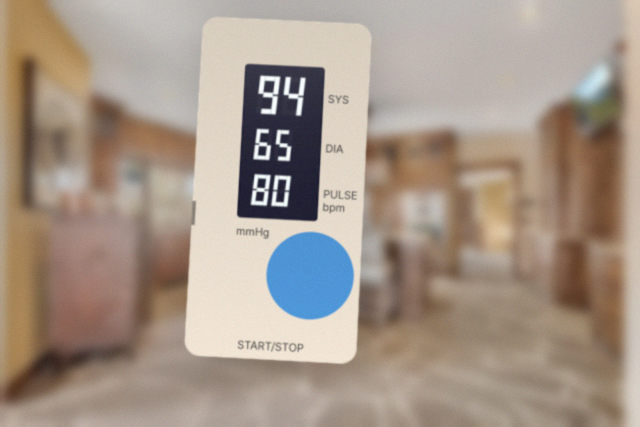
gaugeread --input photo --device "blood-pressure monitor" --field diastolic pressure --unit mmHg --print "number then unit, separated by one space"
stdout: 65 mmHg
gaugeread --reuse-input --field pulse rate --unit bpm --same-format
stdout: 80 bpm
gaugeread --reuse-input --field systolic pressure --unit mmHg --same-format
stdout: 94 mmHg
